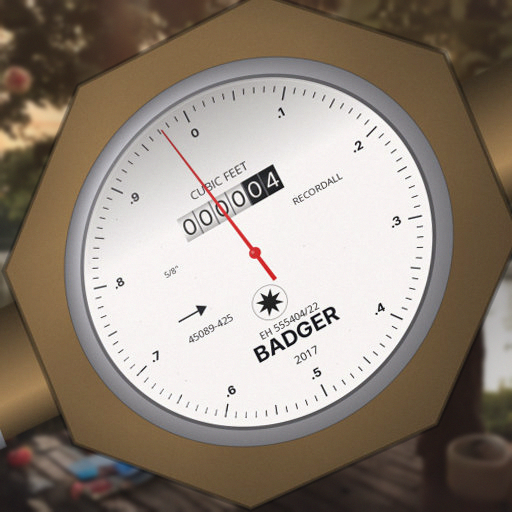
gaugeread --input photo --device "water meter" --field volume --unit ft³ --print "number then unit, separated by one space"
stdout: 3.97 ft³
